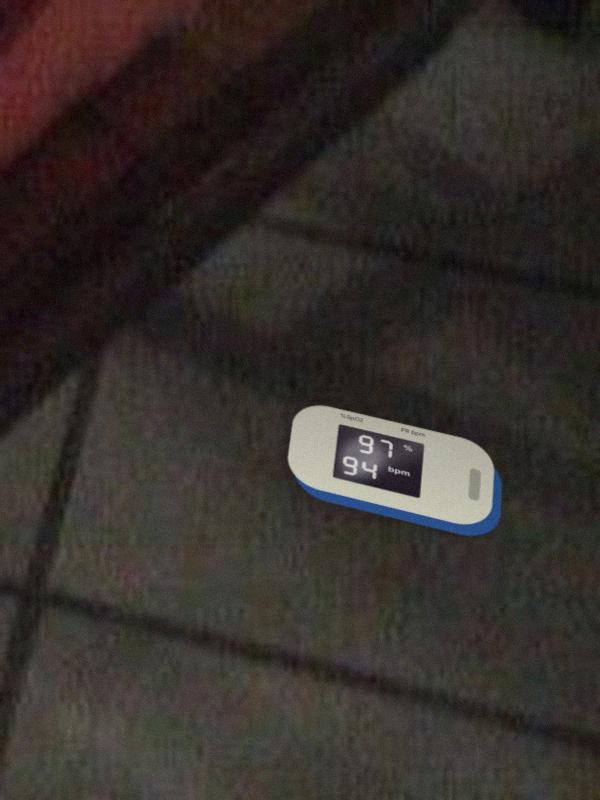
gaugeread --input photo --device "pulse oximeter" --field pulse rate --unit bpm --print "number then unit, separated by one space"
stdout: 94 bpm
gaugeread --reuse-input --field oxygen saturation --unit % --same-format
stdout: 97 %
